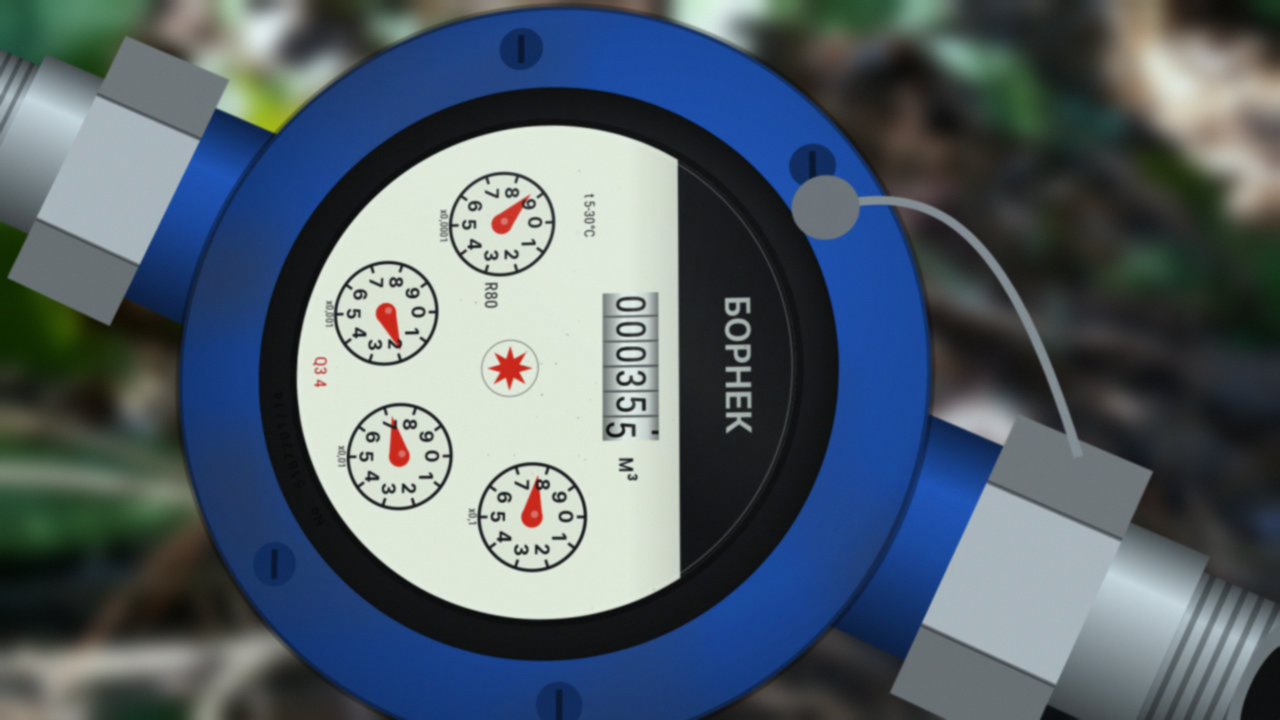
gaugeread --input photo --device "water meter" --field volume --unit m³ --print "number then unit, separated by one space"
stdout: 354.7718 m³
